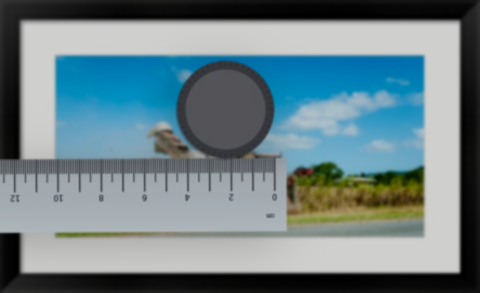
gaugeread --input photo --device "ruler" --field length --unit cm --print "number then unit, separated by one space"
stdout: 4.5 cm
